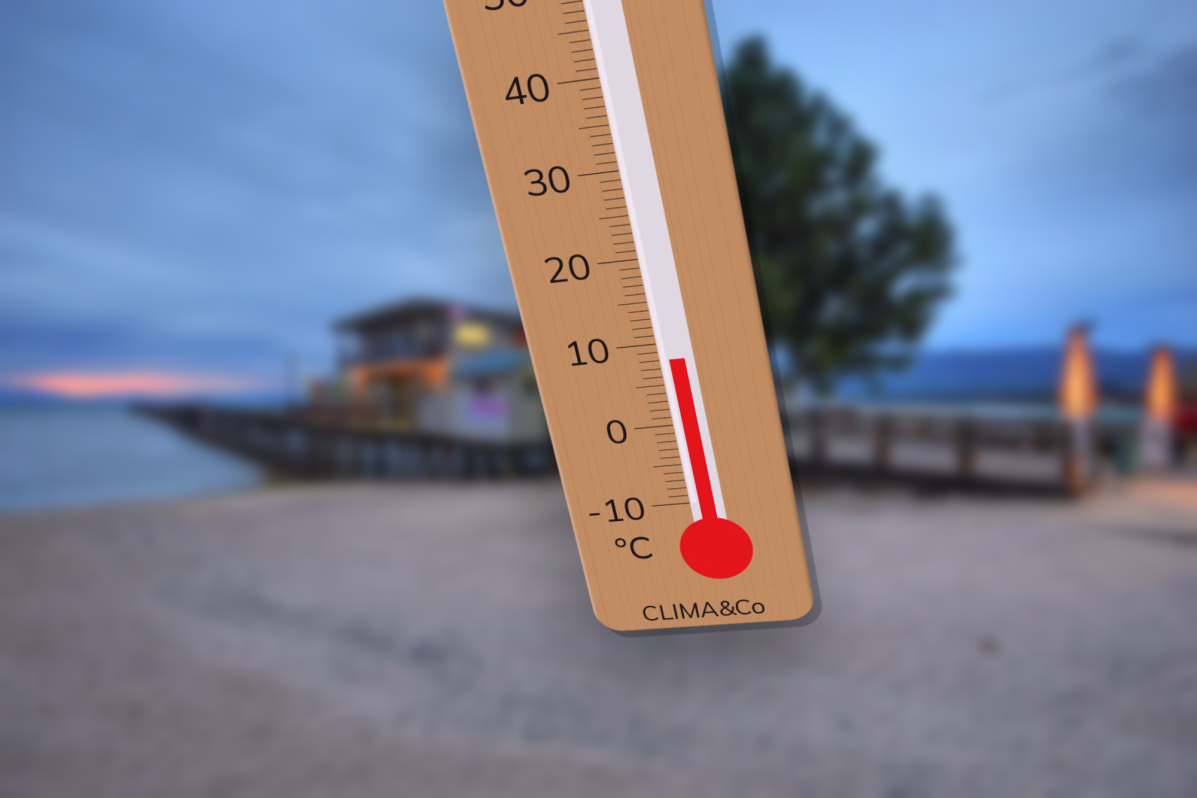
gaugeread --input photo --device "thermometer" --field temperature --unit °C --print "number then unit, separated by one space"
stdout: 8 °C
